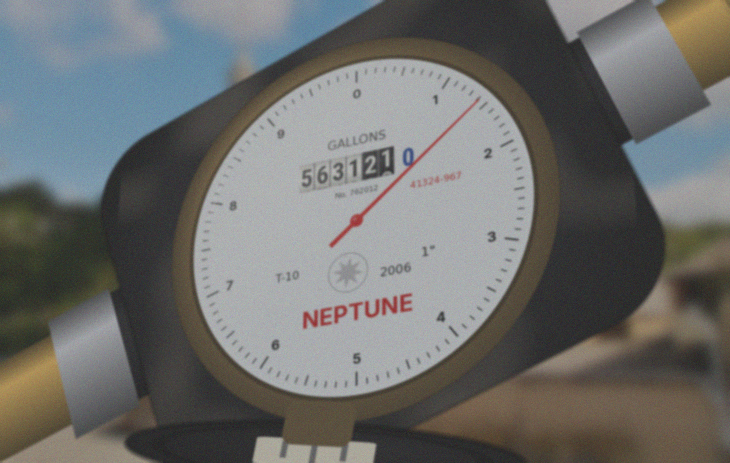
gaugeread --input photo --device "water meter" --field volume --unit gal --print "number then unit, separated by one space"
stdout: 5631211.4 gal
